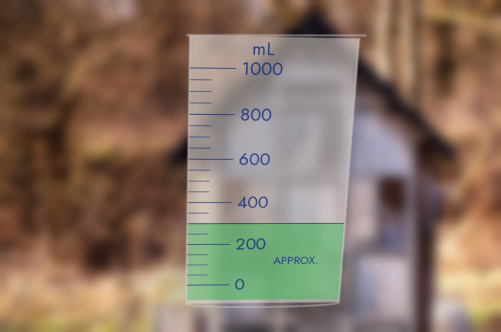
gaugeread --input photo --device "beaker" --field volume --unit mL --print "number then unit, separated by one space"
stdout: 300 mL
